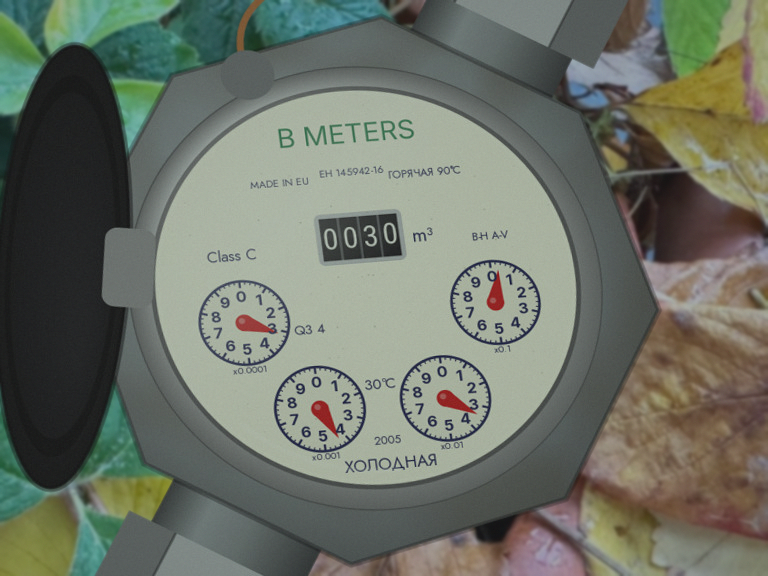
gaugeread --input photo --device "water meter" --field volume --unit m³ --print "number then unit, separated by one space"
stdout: 30.0343 m³
